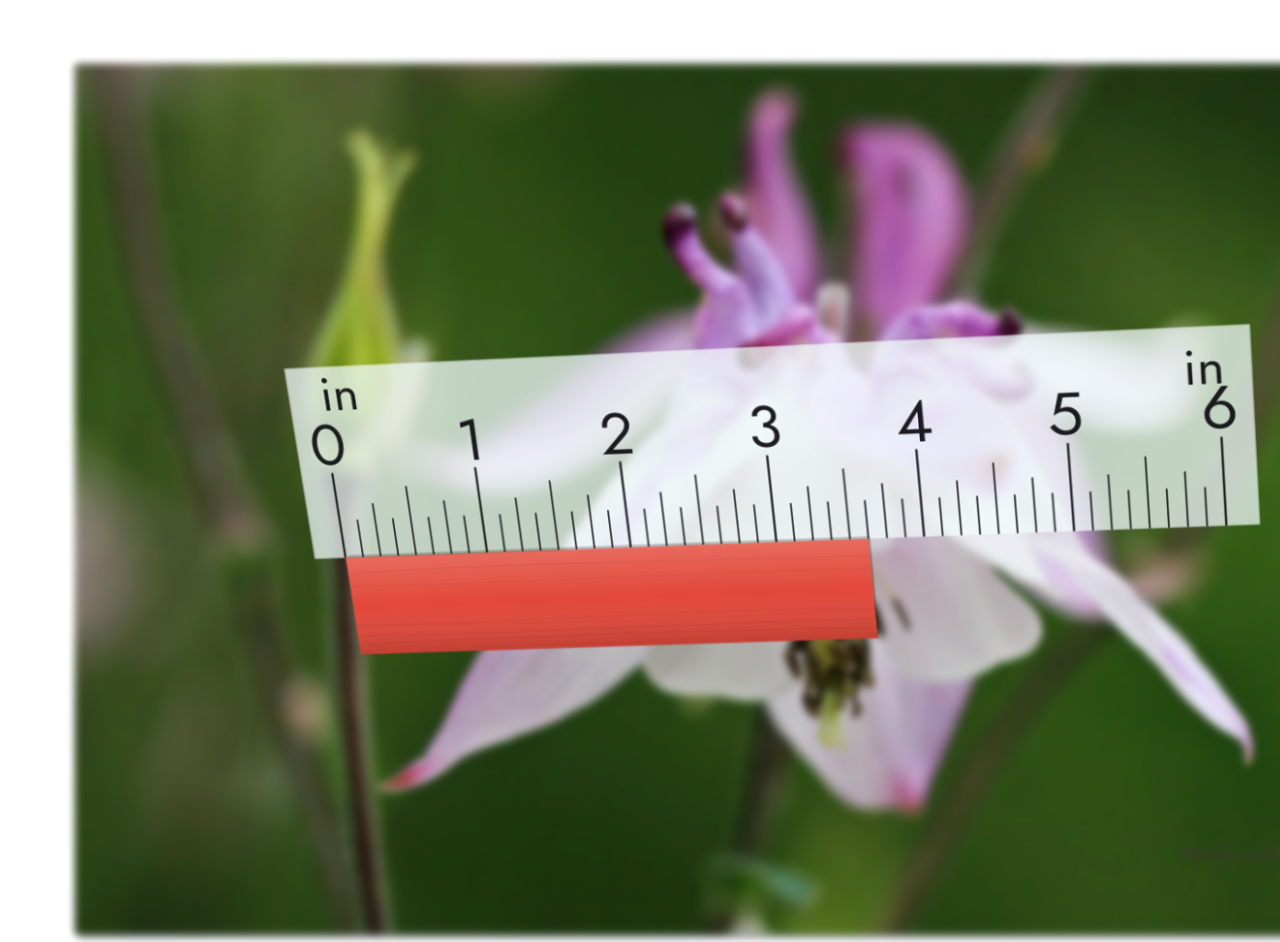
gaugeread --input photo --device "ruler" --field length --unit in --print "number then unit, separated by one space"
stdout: 3.625 in
